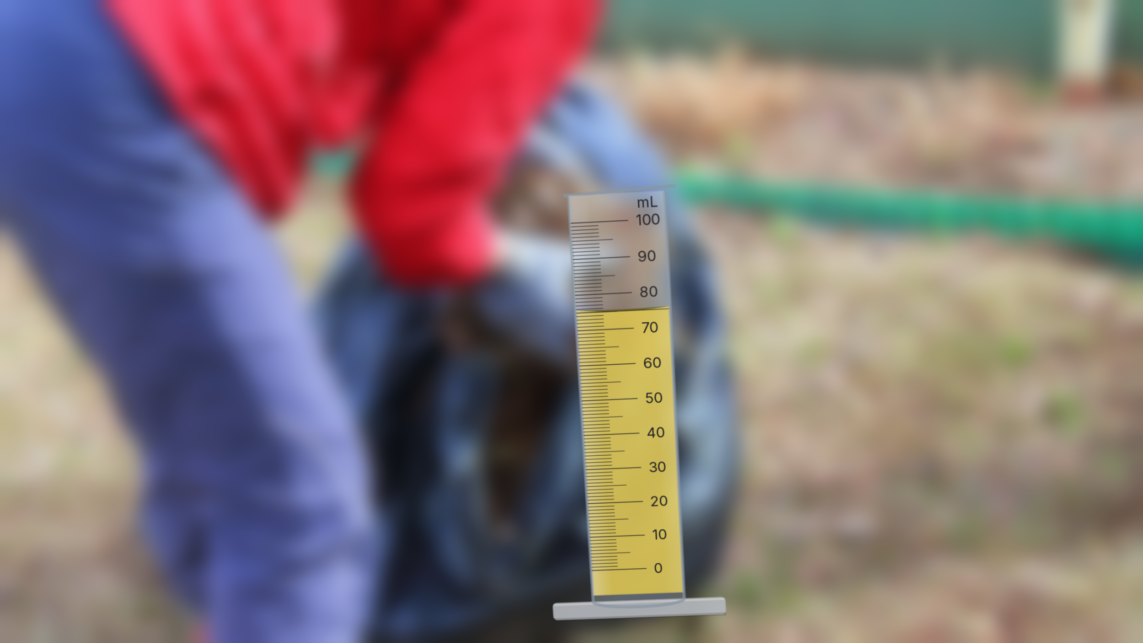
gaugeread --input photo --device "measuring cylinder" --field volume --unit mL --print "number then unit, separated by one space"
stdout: 75 mL
